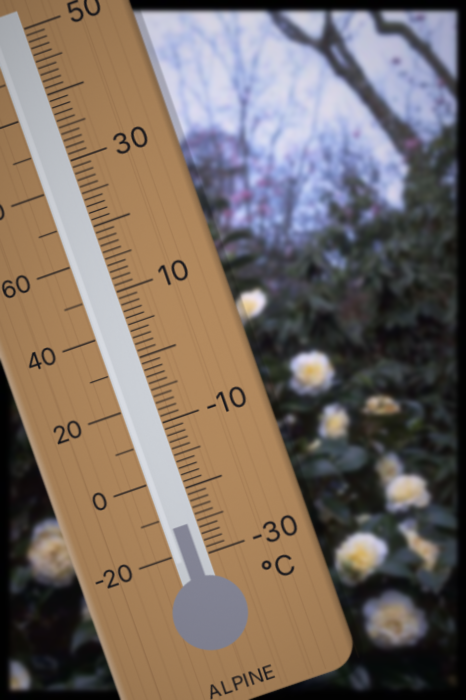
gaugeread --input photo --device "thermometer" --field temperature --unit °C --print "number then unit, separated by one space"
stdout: -25 °C
